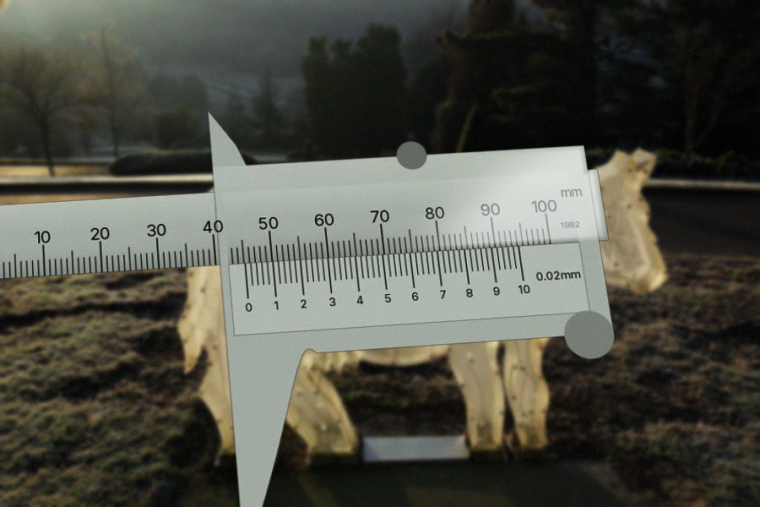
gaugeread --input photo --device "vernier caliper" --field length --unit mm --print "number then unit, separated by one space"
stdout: 45.2 mm
